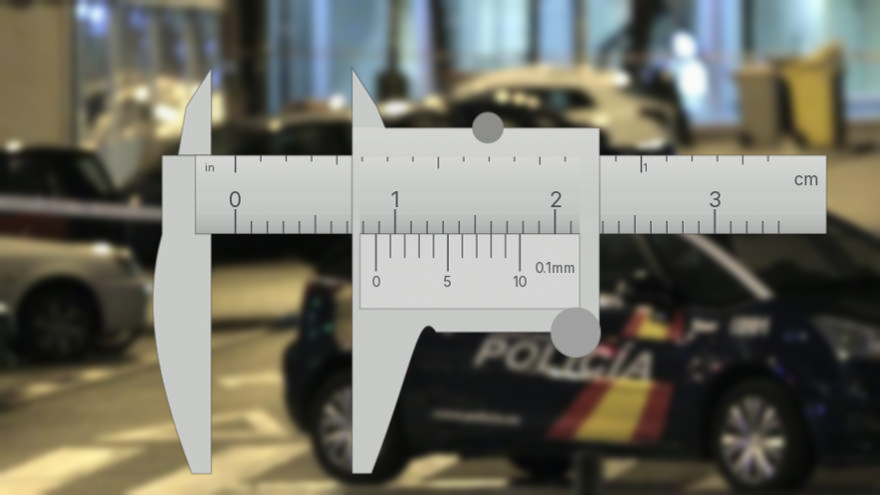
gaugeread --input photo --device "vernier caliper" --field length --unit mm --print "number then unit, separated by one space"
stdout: 8.8 mm
